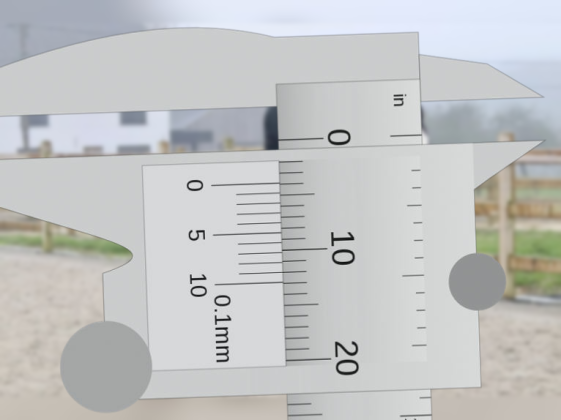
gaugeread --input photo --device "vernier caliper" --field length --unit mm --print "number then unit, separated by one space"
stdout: 3.9 mm
